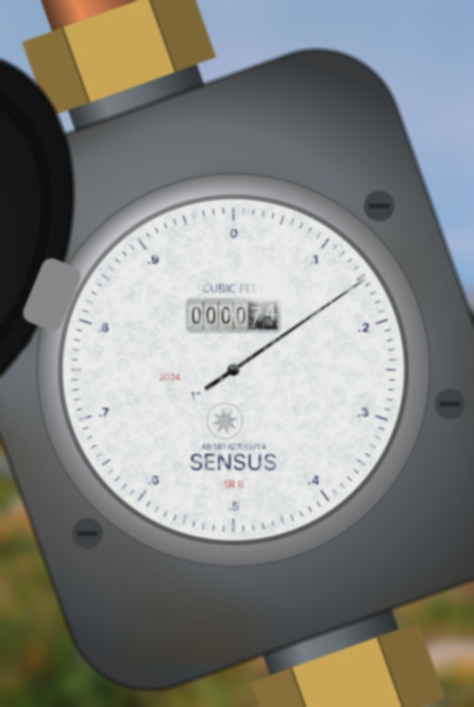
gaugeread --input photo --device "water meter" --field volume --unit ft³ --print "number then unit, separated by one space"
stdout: 74.15 ft³
